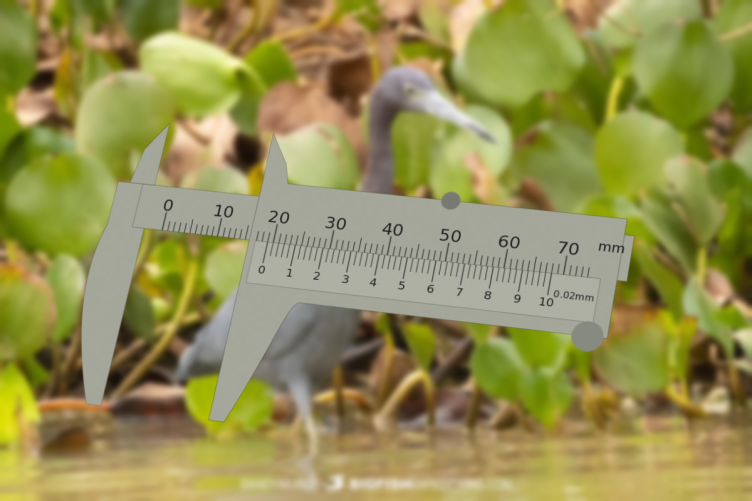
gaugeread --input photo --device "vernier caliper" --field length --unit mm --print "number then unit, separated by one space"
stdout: 19.0 mm
